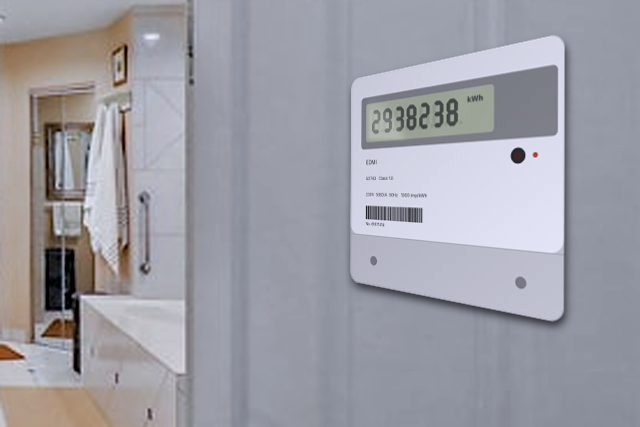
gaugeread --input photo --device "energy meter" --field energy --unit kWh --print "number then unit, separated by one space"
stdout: 2938238 kWh
